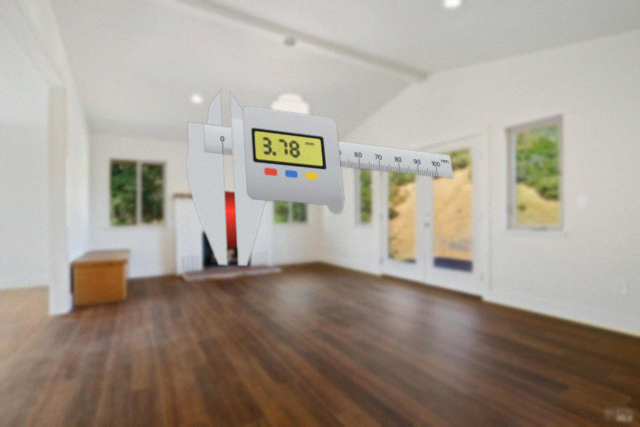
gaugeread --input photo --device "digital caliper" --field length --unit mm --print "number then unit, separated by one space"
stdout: 3.78 mm
